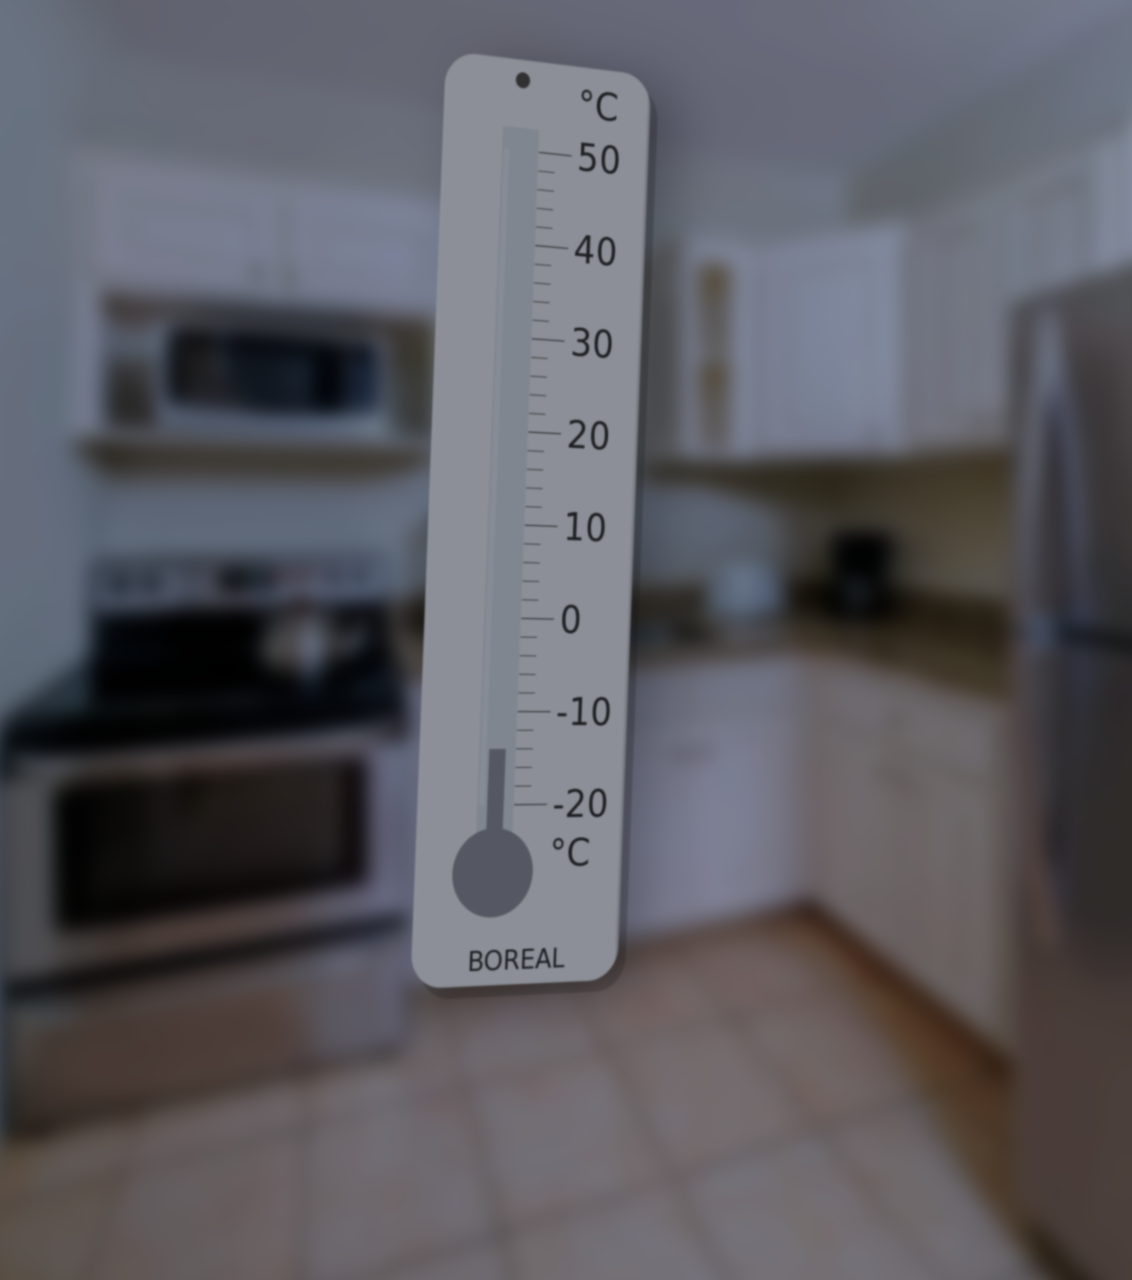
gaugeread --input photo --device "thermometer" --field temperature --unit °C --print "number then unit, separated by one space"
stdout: -14 °C
